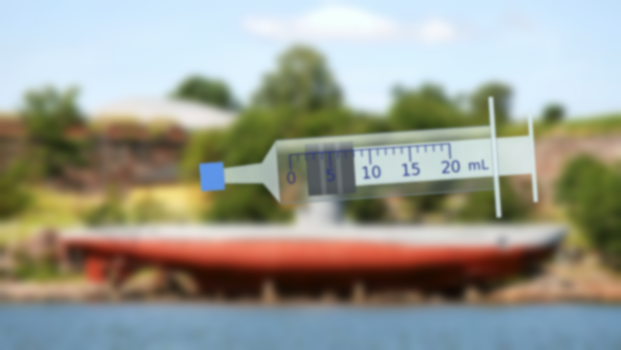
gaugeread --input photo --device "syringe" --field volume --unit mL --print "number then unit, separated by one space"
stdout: 2 mL
